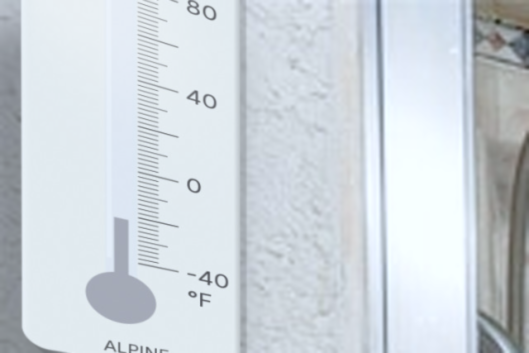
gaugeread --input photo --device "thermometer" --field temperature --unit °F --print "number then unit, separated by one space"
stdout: -22 °F
